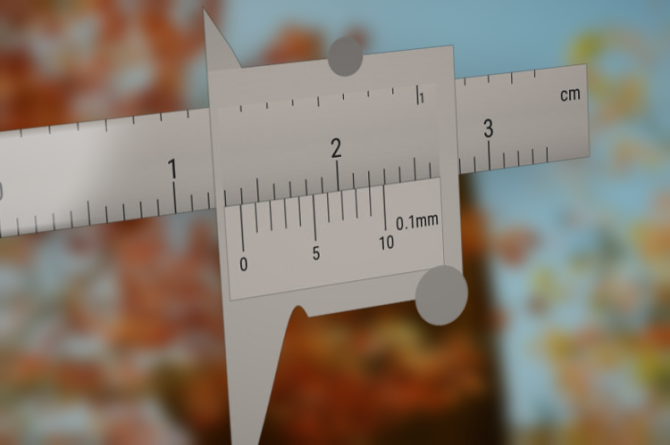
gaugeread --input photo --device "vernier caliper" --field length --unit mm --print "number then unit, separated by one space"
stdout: 13.9 mm
